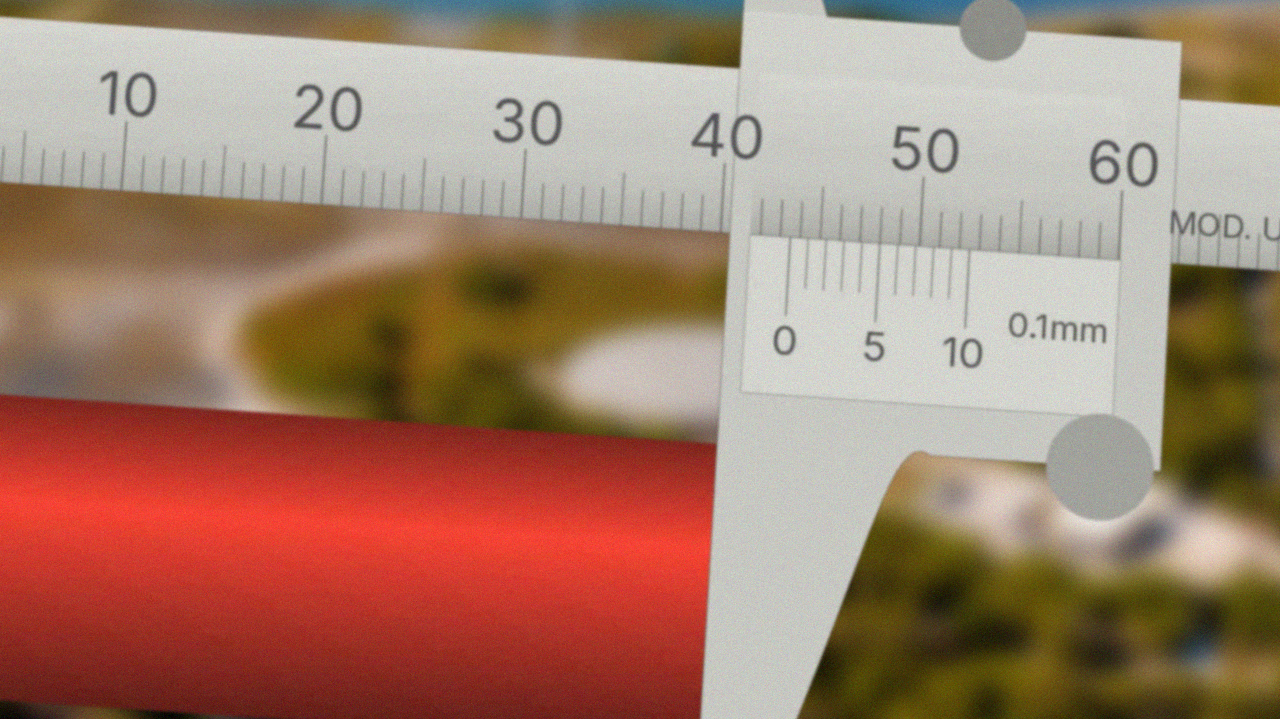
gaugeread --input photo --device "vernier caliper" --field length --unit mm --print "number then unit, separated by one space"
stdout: 43.5 mm
